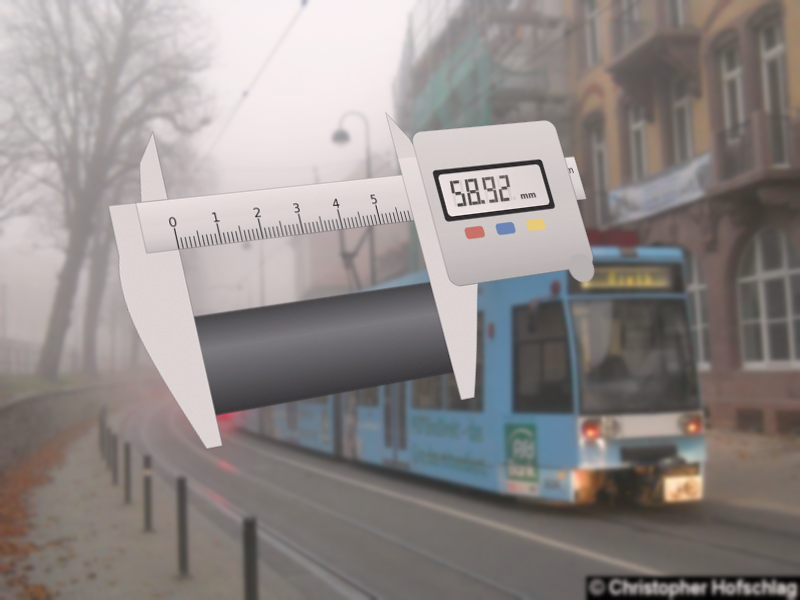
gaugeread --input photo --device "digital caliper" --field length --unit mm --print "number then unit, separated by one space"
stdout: 58.92 mm
